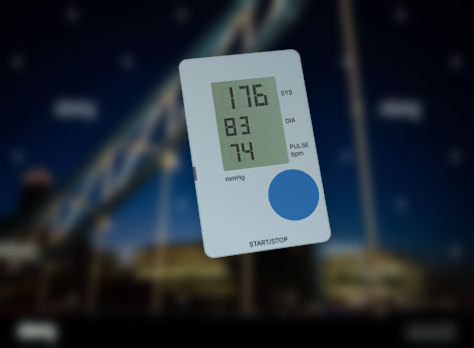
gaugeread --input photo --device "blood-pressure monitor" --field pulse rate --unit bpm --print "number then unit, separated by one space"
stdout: 74 bpm
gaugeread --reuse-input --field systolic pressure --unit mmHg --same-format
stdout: 176 mmHg
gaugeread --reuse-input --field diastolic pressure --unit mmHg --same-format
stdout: 83 mmHg
